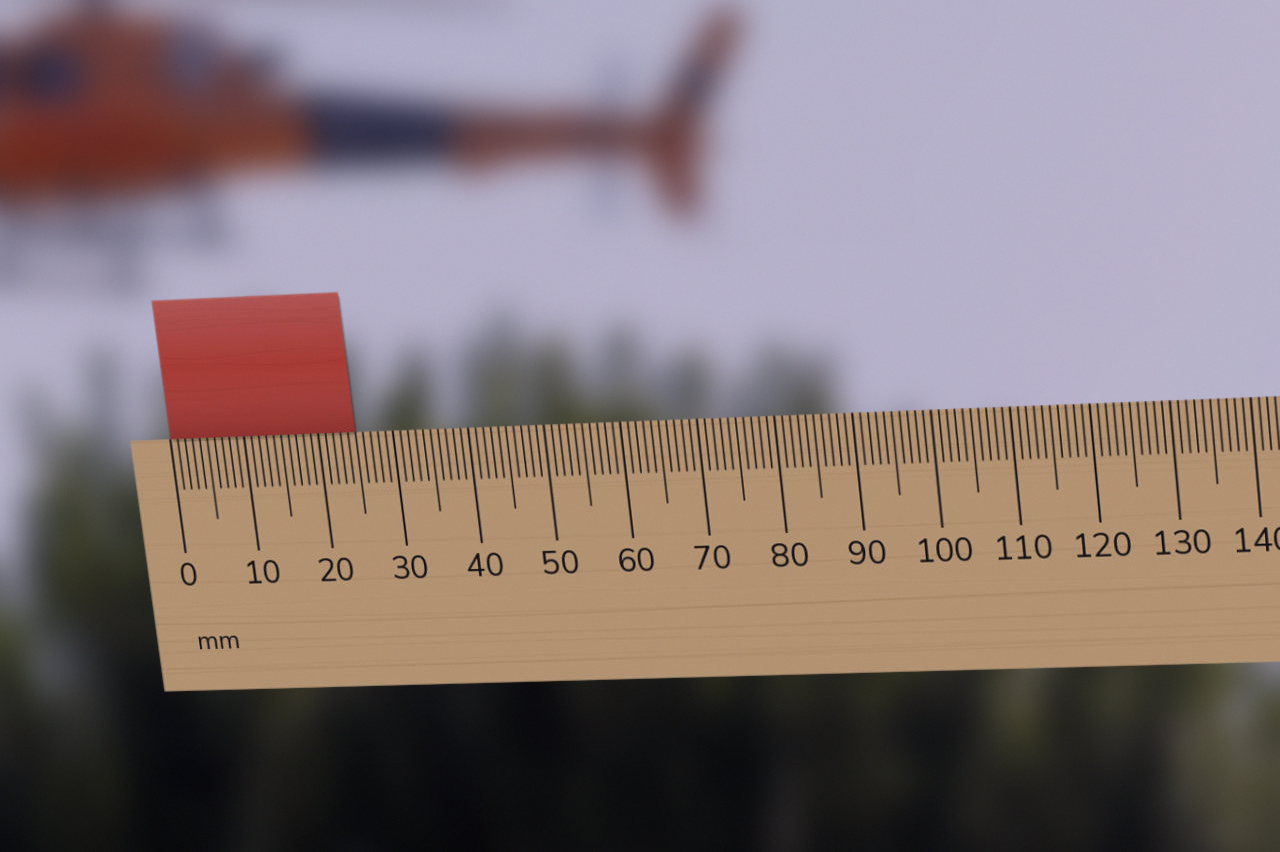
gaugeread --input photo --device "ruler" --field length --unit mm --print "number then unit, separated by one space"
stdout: 25 mm
